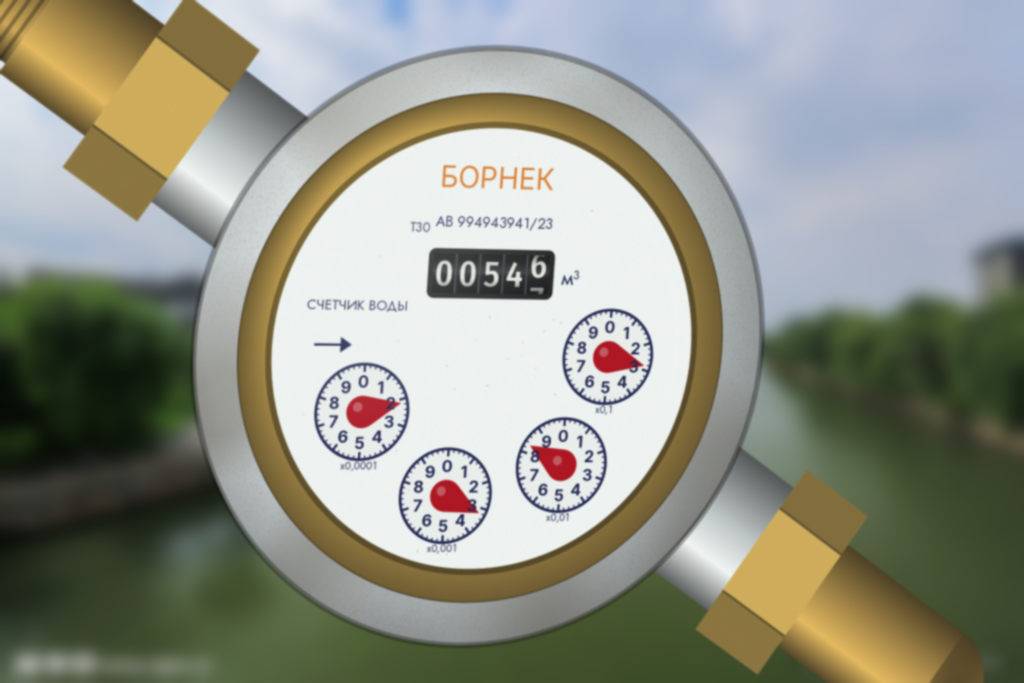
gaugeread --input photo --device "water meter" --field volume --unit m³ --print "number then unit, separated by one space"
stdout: 546.2832 m³
